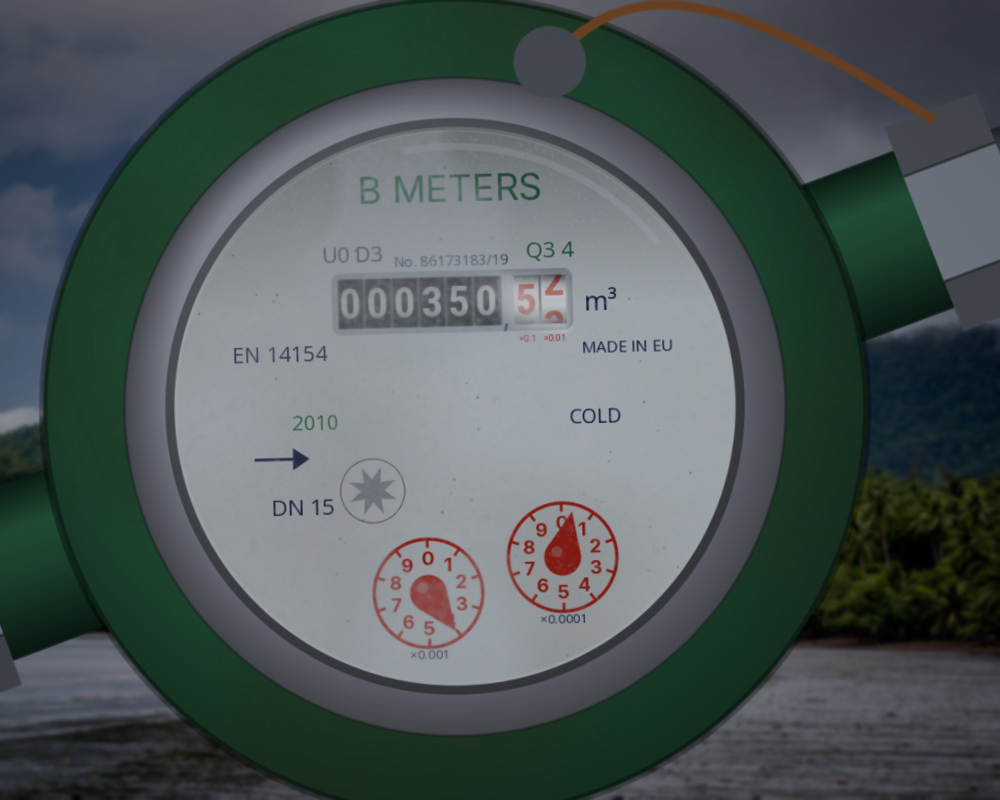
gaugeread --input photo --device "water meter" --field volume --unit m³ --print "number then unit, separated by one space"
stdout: 350.5240 m³
